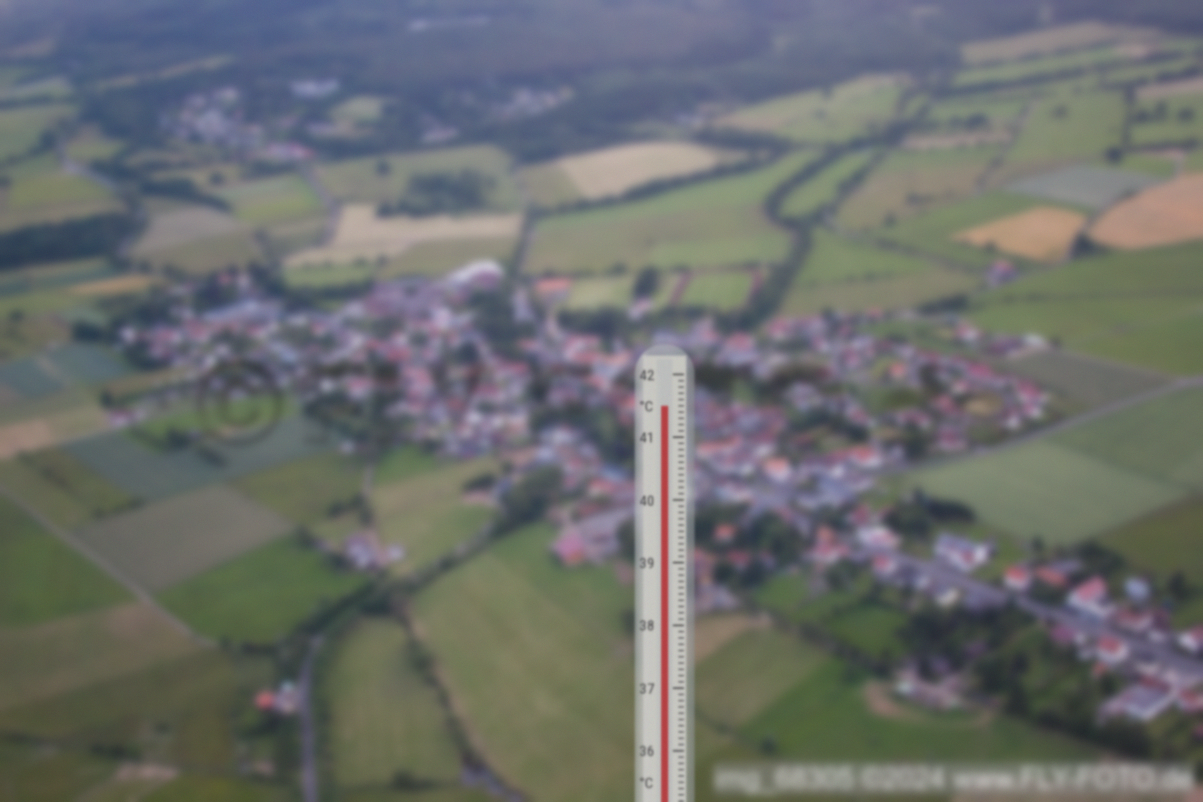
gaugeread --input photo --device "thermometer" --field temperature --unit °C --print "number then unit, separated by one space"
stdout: 41.5 °C
